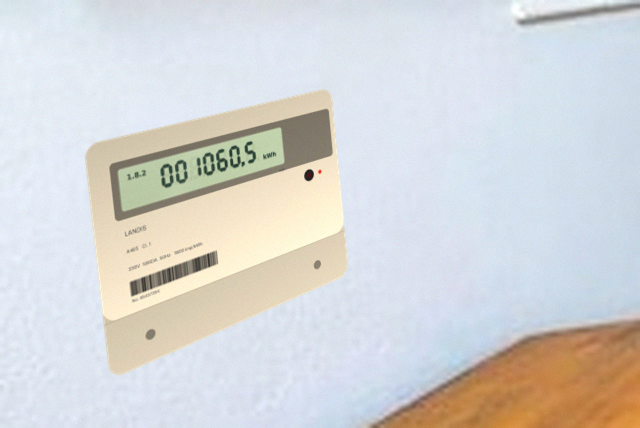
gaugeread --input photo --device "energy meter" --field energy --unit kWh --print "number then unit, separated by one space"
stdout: 1060.5 kWh
